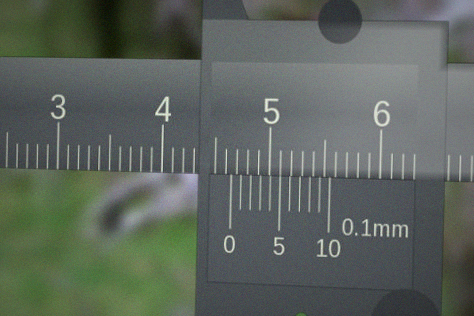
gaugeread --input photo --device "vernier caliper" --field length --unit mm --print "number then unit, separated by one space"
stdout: 46.5 mm
